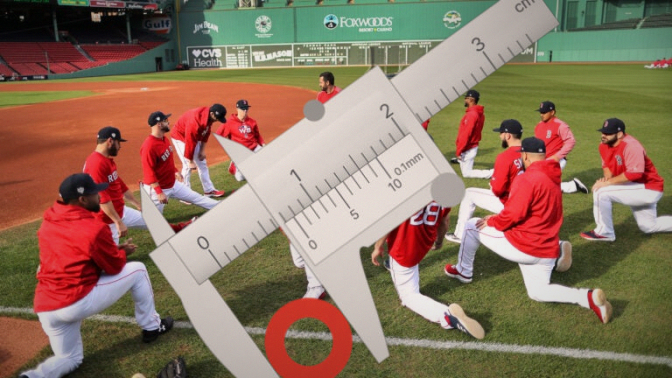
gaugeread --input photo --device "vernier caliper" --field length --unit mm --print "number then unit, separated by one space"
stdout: 7.8 mm
